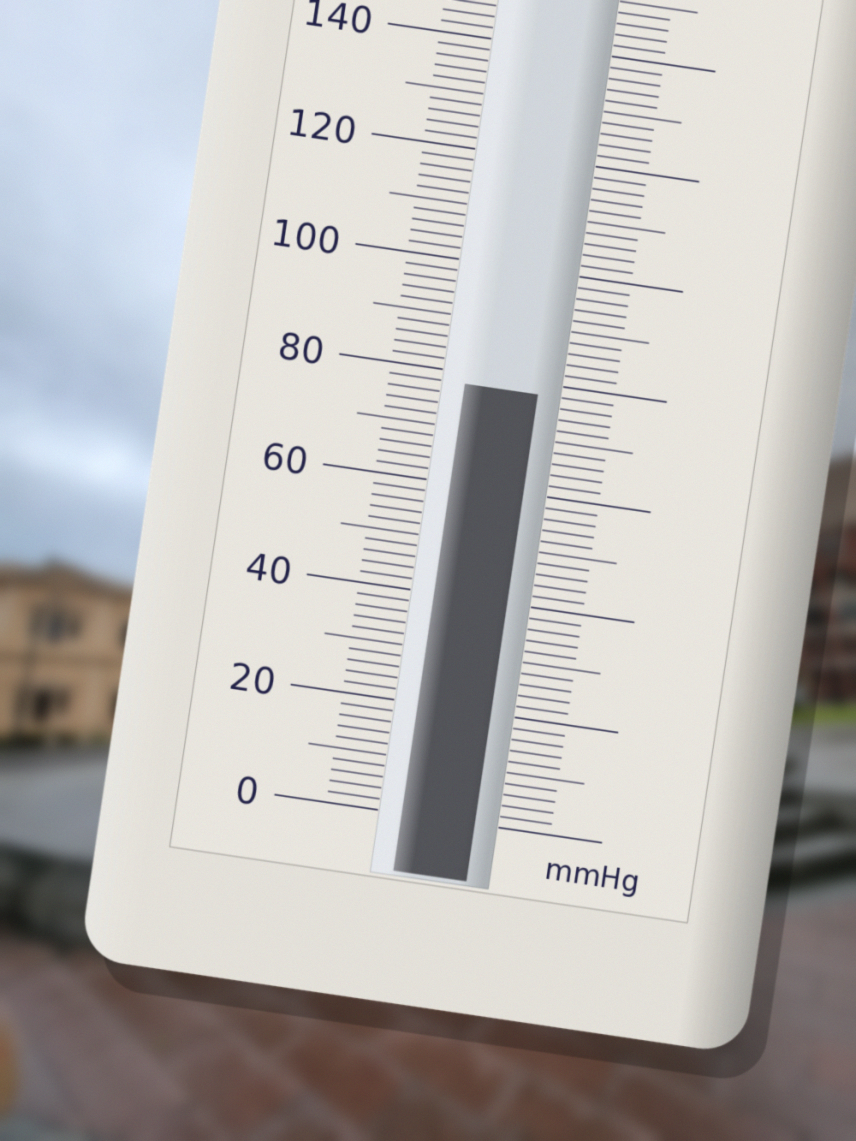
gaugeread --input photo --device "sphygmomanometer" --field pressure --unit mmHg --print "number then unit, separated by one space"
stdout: 78 mmHg
